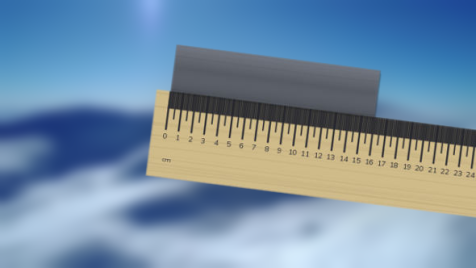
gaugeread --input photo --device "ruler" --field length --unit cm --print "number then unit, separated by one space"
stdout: 16 cm
